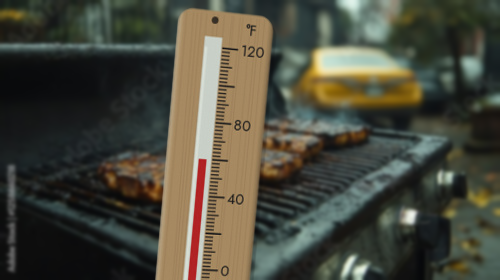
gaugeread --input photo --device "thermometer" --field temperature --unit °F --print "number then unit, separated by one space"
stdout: 60 °F
